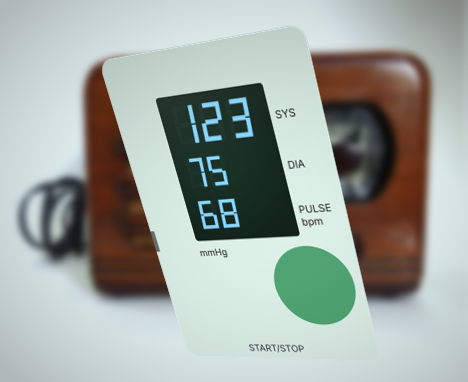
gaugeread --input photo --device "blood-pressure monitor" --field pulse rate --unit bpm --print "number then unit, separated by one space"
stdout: 68 bpm
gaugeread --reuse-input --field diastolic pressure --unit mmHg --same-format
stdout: 75 mmHg
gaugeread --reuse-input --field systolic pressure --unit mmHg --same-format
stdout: 123 mmHg
